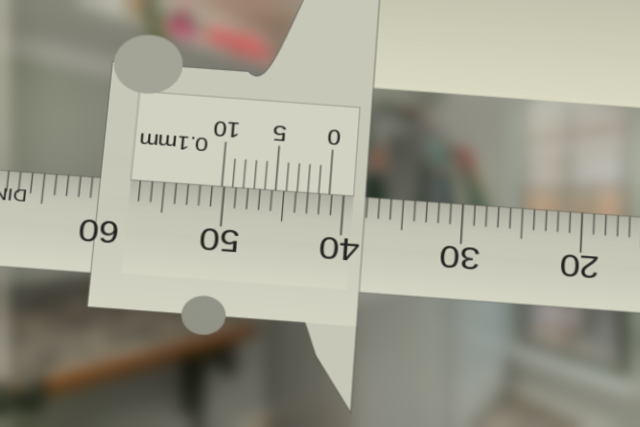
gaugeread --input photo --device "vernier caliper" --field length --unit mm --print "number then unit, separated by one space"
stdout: 41.2 mm
